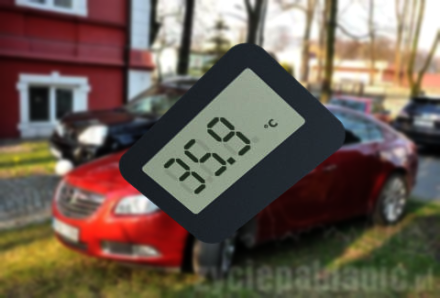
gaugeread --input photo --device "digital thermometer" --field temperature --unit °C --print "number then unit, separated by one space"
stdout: 35.9 °C
